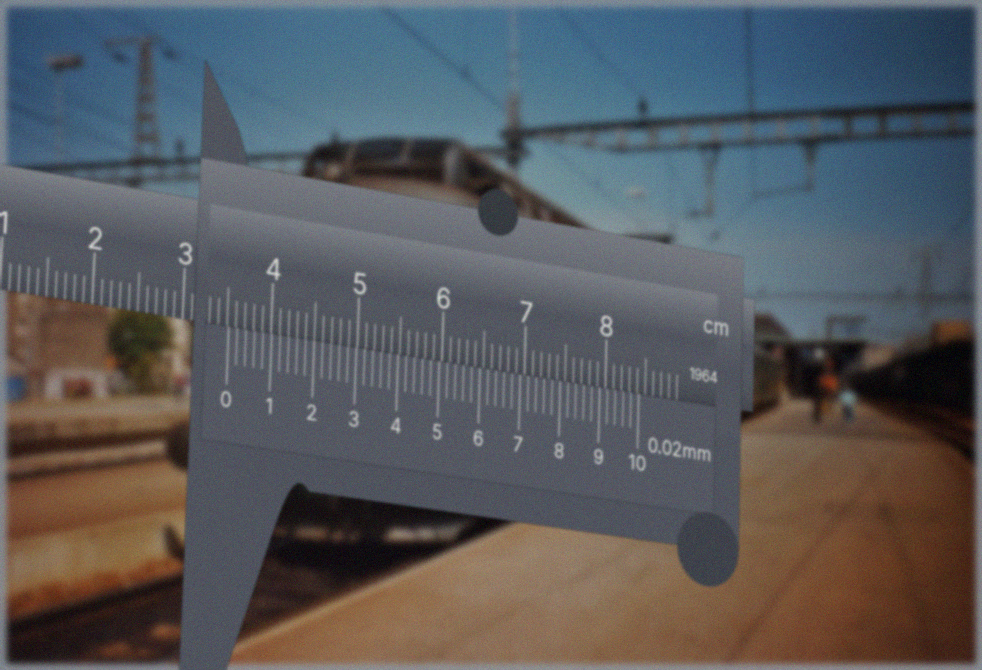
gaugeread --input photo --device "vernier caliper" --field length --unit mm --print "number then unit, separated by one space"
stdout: 35.2 mm
